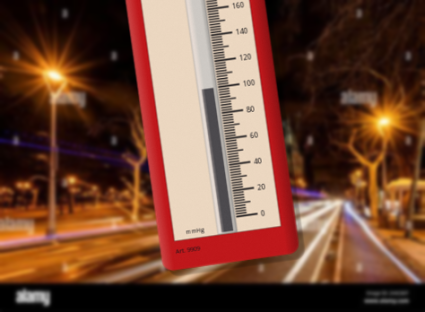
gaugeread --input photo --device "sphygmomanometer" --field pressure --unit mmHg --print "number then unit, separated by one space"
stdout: 100 mmHg
